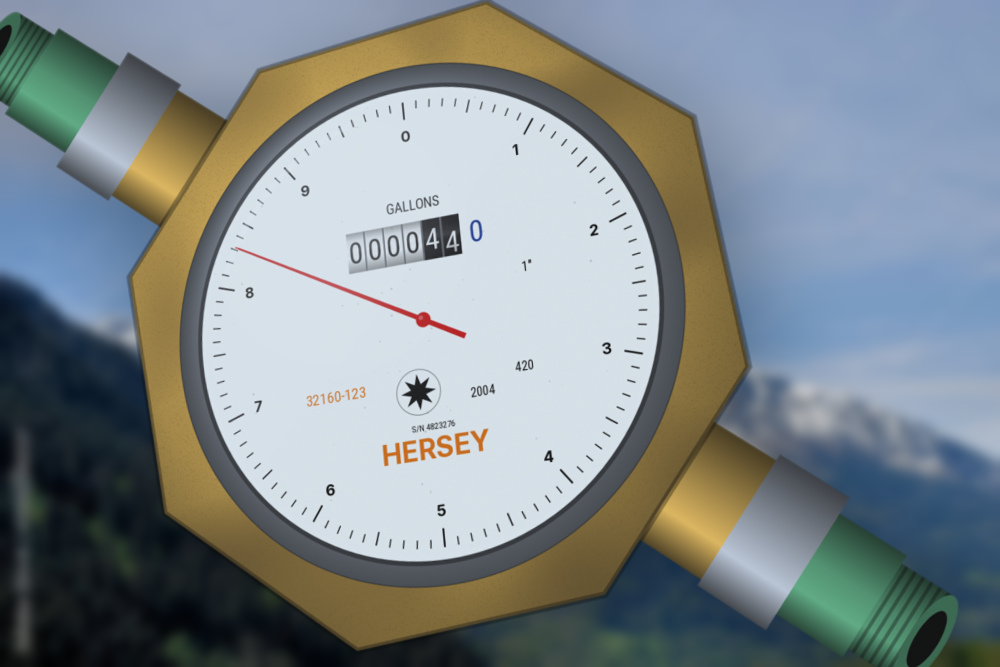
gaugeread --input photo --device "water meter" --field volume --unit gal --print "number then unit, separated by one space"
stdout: 438.3 gal
